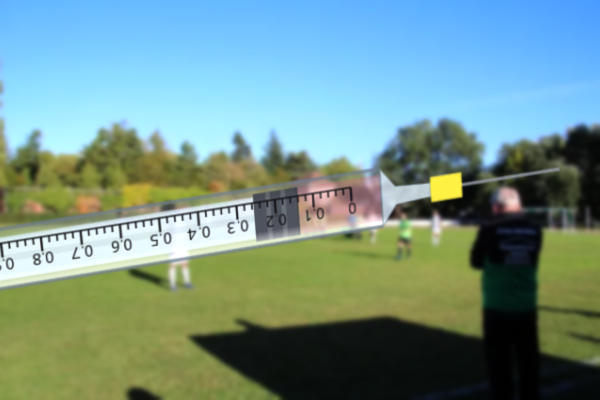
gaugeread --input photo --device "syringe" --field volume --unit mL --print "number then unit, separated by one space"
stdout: 0.14 mL
